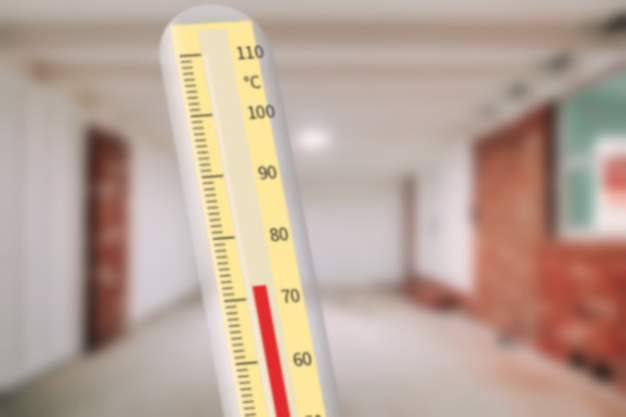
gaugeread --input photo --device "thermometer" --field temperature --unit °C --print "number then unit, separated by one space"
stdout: 72 °C
